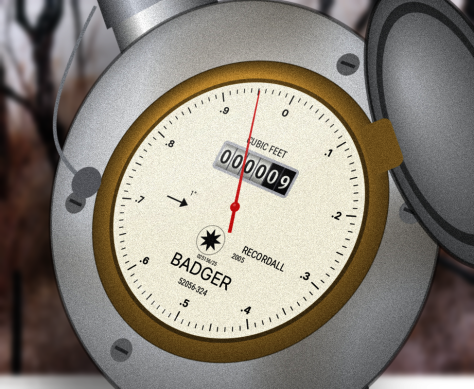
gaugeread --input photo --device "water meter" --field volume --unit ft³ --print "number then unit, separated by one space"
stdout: 8.95 ft³
